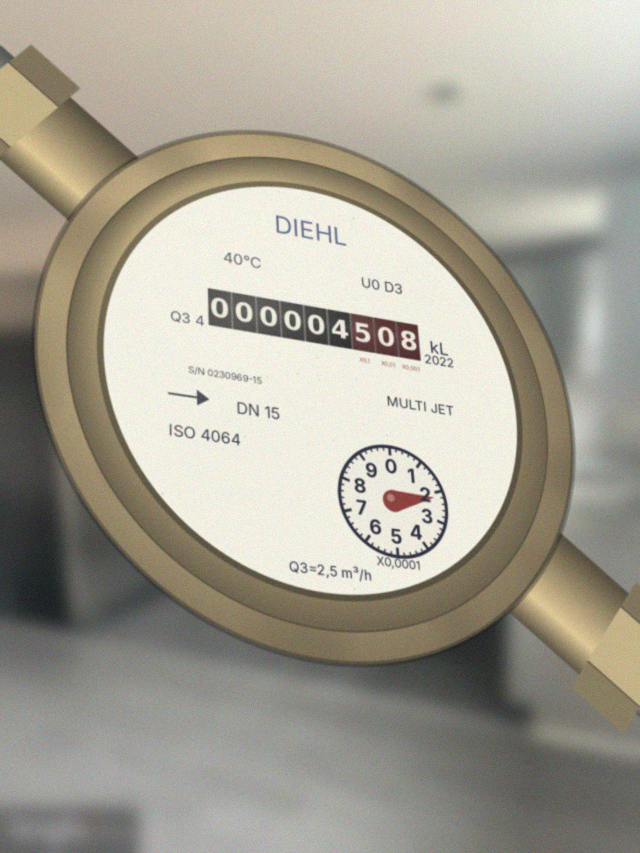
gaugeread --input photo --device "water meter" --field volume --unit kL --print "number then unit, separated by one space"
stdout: 4.5082 kL
